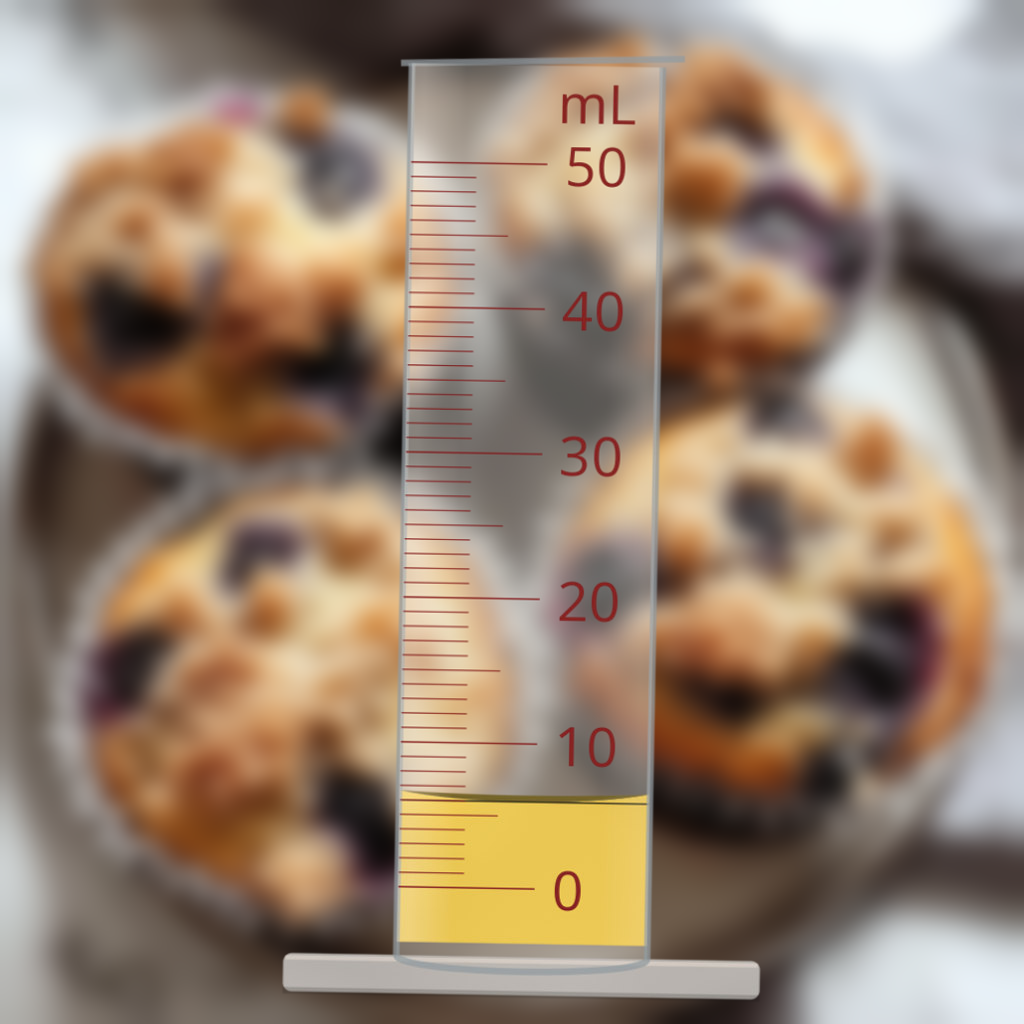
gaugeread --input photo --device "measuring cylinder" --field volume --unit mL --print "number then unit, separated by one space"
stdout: 6 mL
